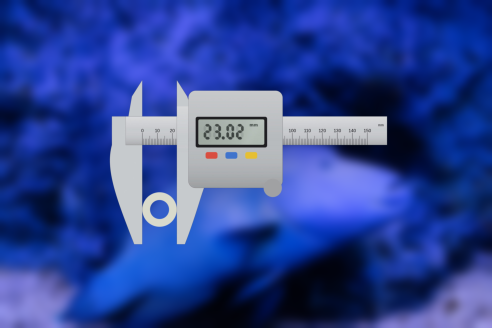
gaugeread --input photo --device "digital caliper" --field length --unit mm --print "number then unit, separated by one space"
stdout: 23.02 mm
